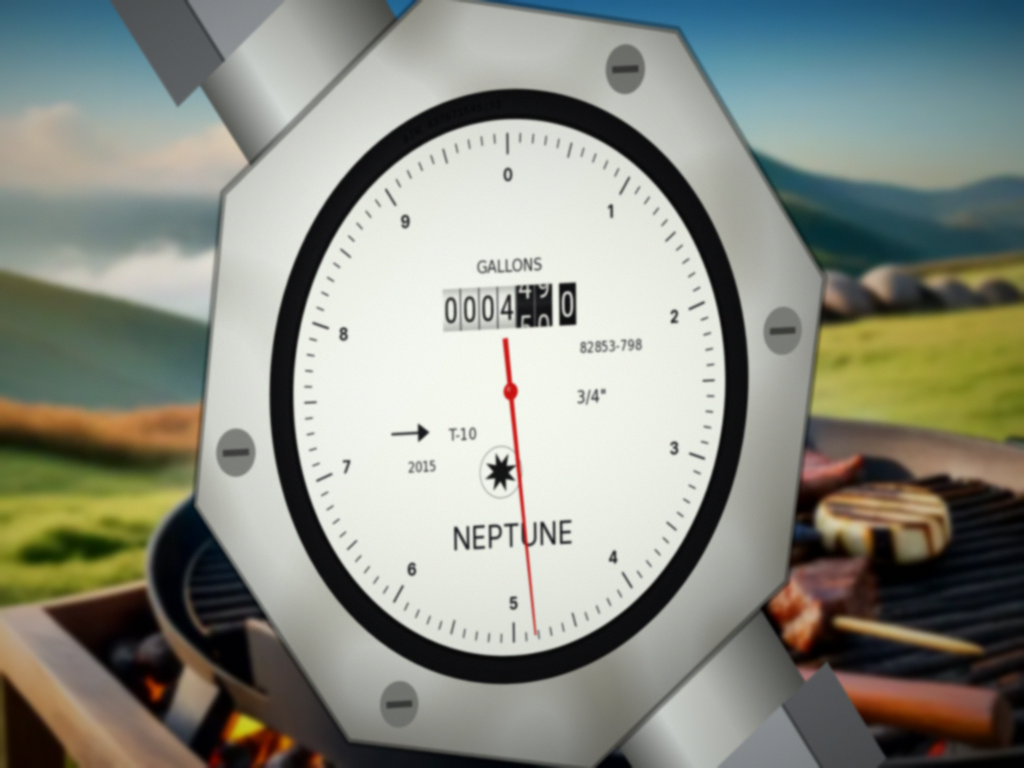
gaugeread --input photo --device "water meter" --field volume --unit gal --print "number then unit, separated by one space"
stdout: 4494.8 gal
